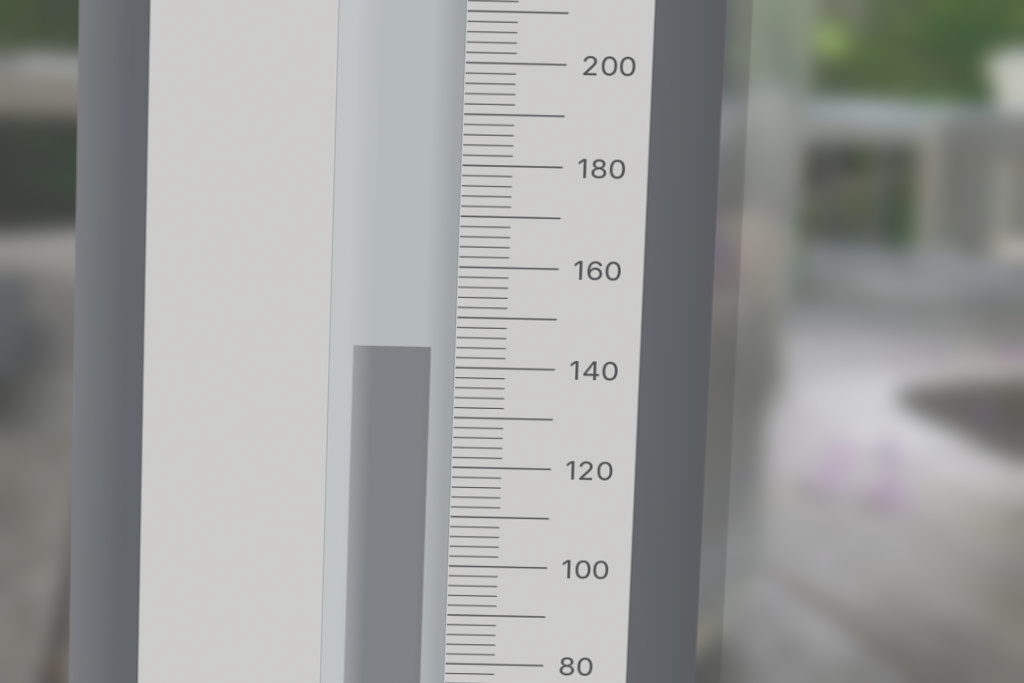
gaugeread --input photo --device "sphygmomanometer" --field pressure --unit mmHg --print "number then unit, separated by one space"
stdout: 144 mmHg
